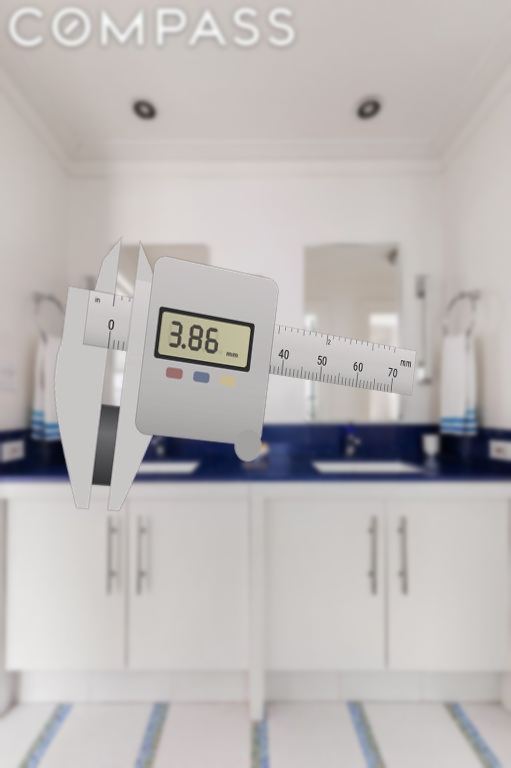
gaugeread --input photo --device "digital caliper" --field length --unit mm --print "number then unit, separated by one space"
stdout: 3.86 mm
